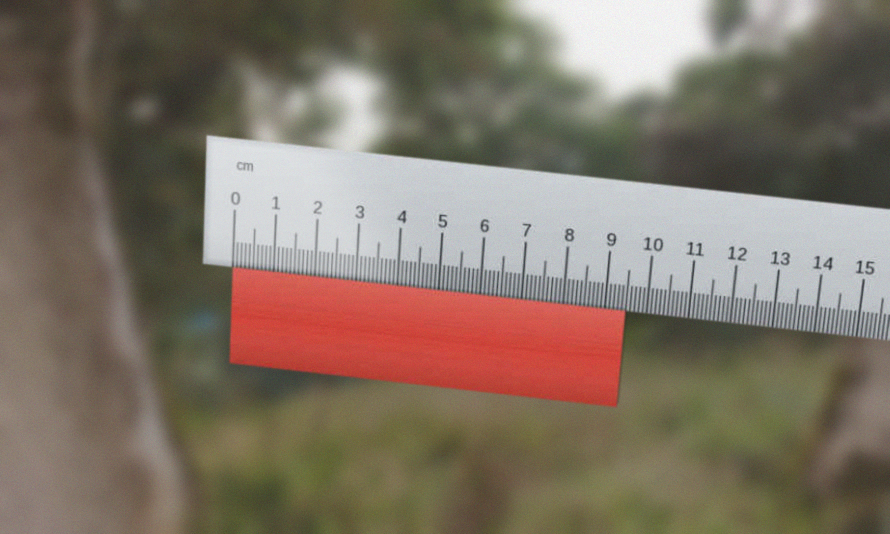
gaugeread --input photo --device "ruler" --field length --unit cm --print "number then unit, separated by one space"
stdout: 9.5 cm
